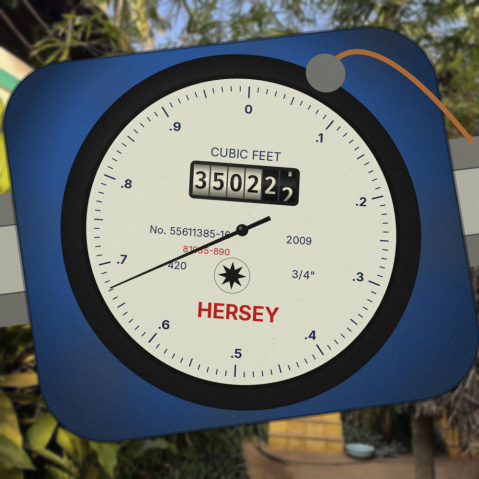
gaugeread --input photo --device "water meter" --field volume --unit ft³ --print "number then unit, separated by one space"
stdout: 350221.67 ft³
